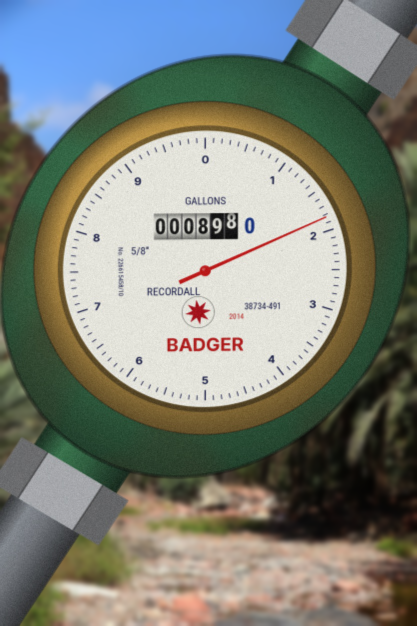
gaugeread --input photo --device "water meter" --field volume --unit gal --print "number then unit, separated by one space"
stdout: 8981.8 gal
